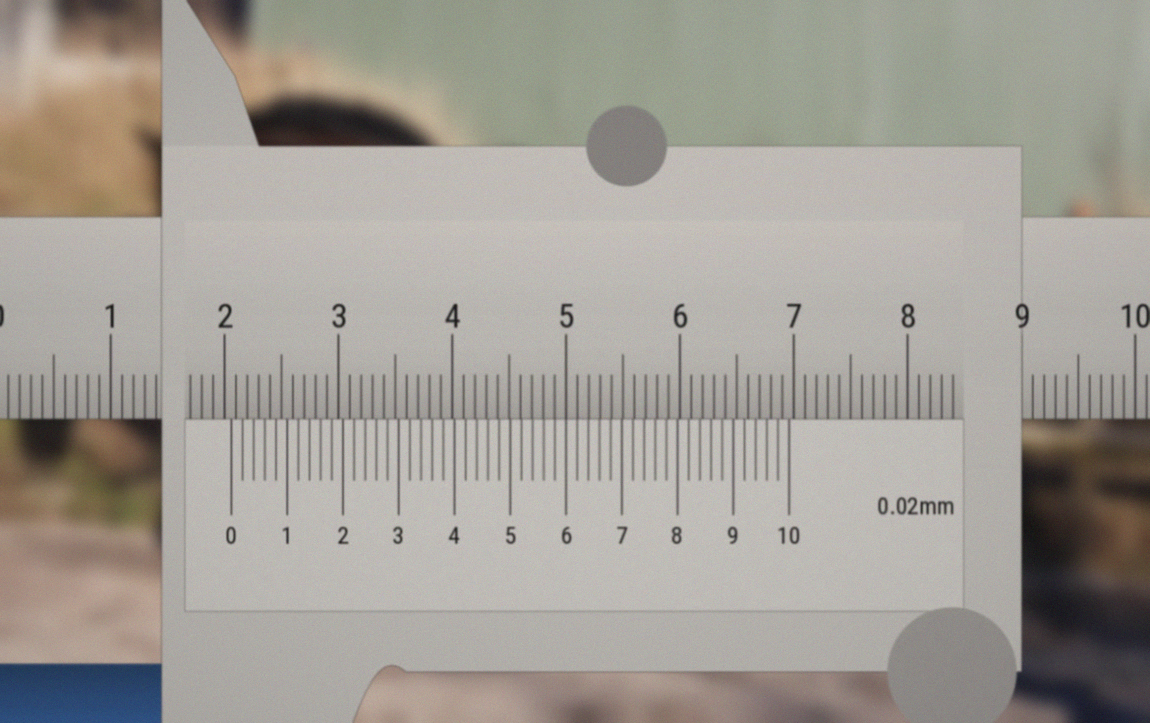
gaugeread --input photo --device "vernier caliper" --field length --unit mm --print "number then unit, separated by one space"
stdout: 20.6 mm
